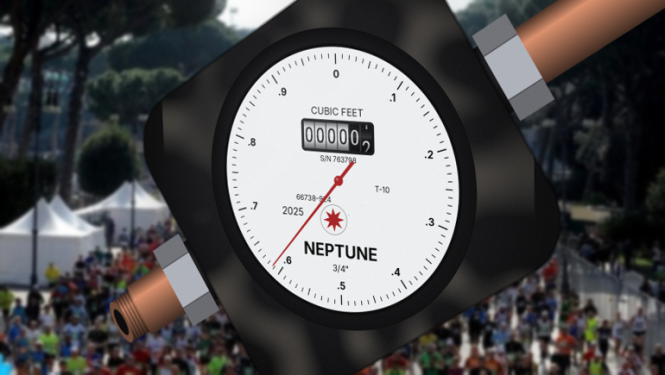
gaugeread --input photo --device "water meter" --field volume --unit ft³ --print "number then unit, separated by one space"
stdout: 1.61 ft³
